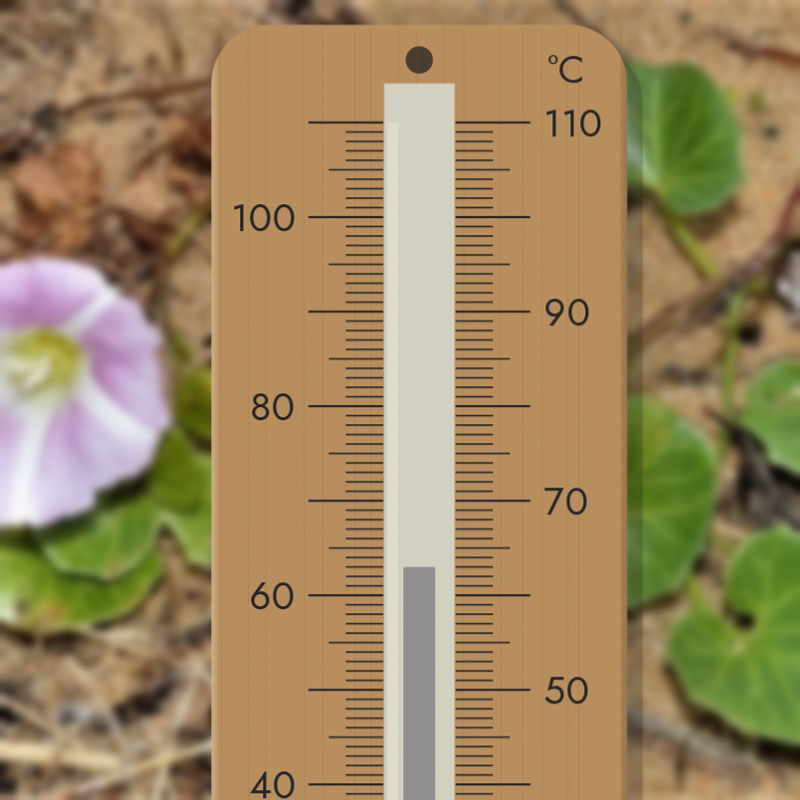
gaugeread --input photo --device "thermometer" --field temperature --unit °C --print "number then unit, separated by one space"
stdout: 63 °C
